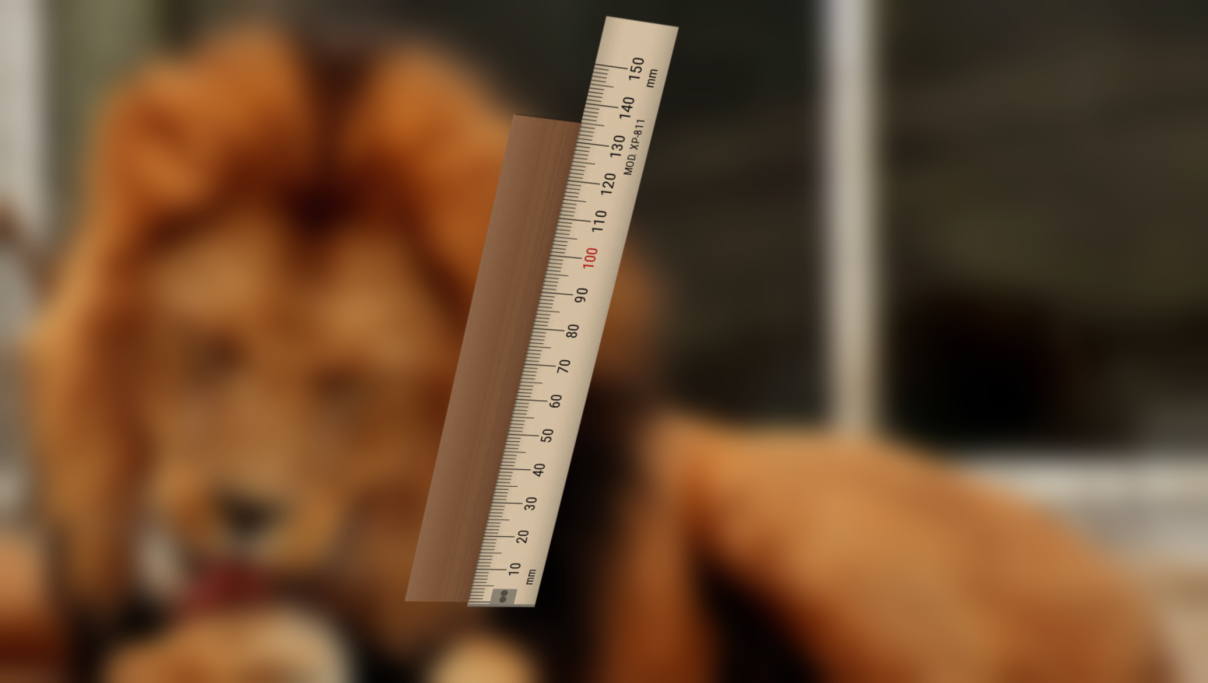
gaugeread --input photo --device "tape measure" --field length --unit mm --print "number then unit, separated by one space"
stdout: 135 mm
